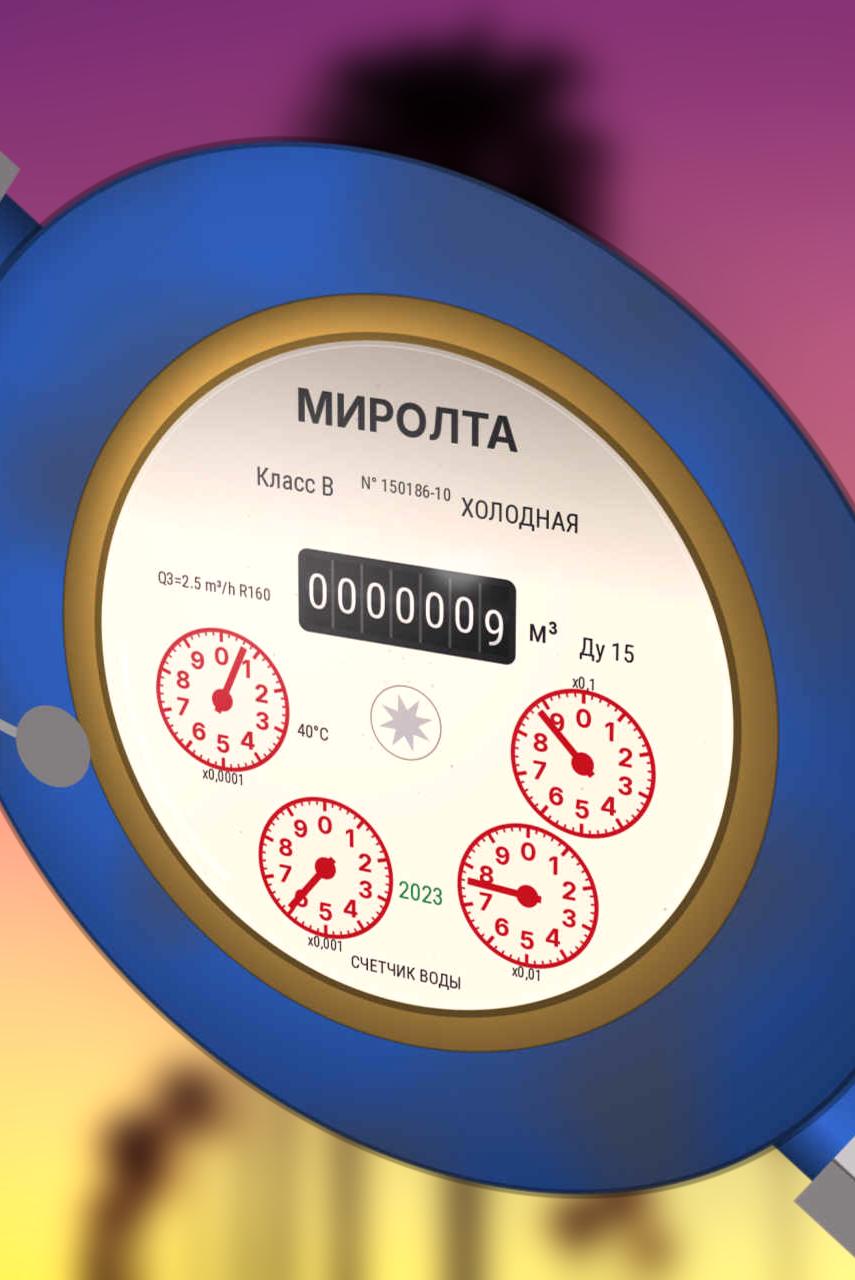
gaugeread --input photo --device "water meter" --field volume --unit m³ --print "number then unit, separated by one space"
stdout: 8.8760 m³
